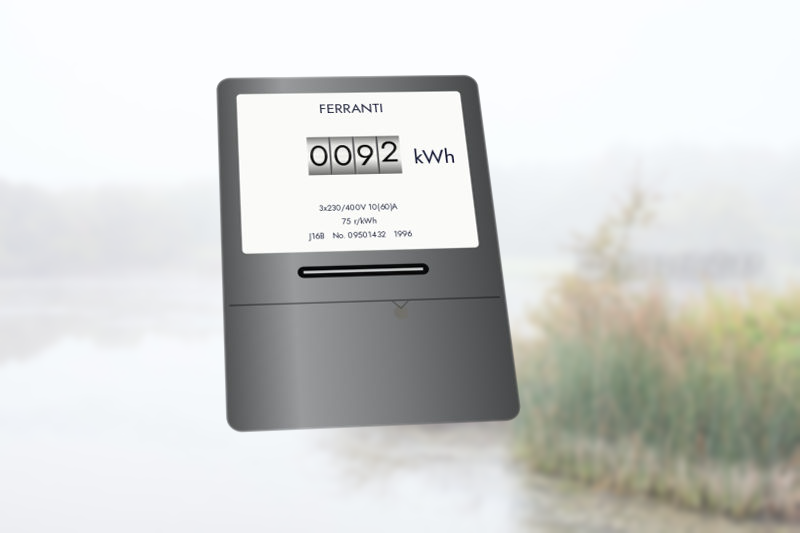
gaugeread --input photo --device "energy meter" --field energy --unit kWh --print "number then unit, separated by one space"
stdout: 92 kWh
